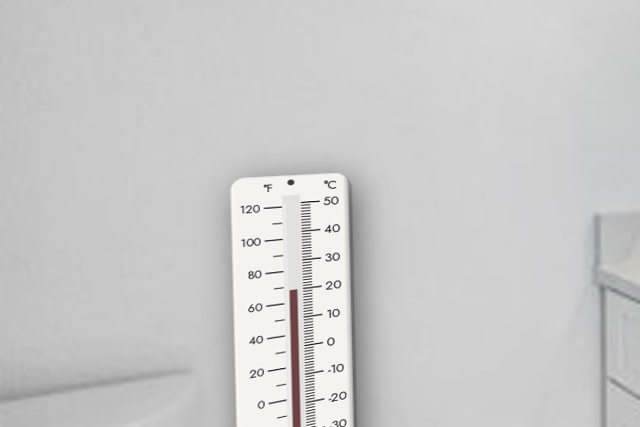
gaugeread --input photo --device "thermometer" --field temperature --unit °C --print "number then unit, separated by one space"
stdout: 20 °C
